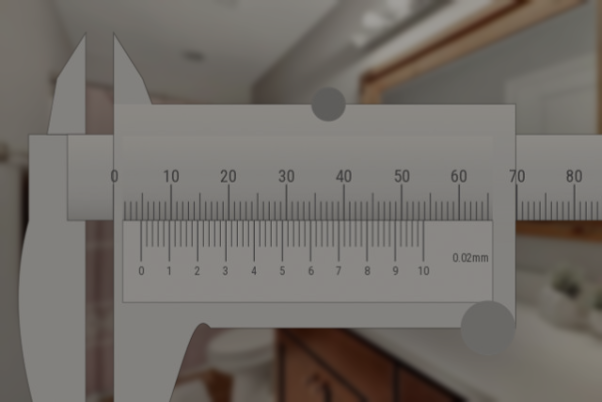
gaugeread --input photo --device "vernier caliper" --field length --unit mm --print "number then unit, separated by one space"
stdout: 4.8 mm
